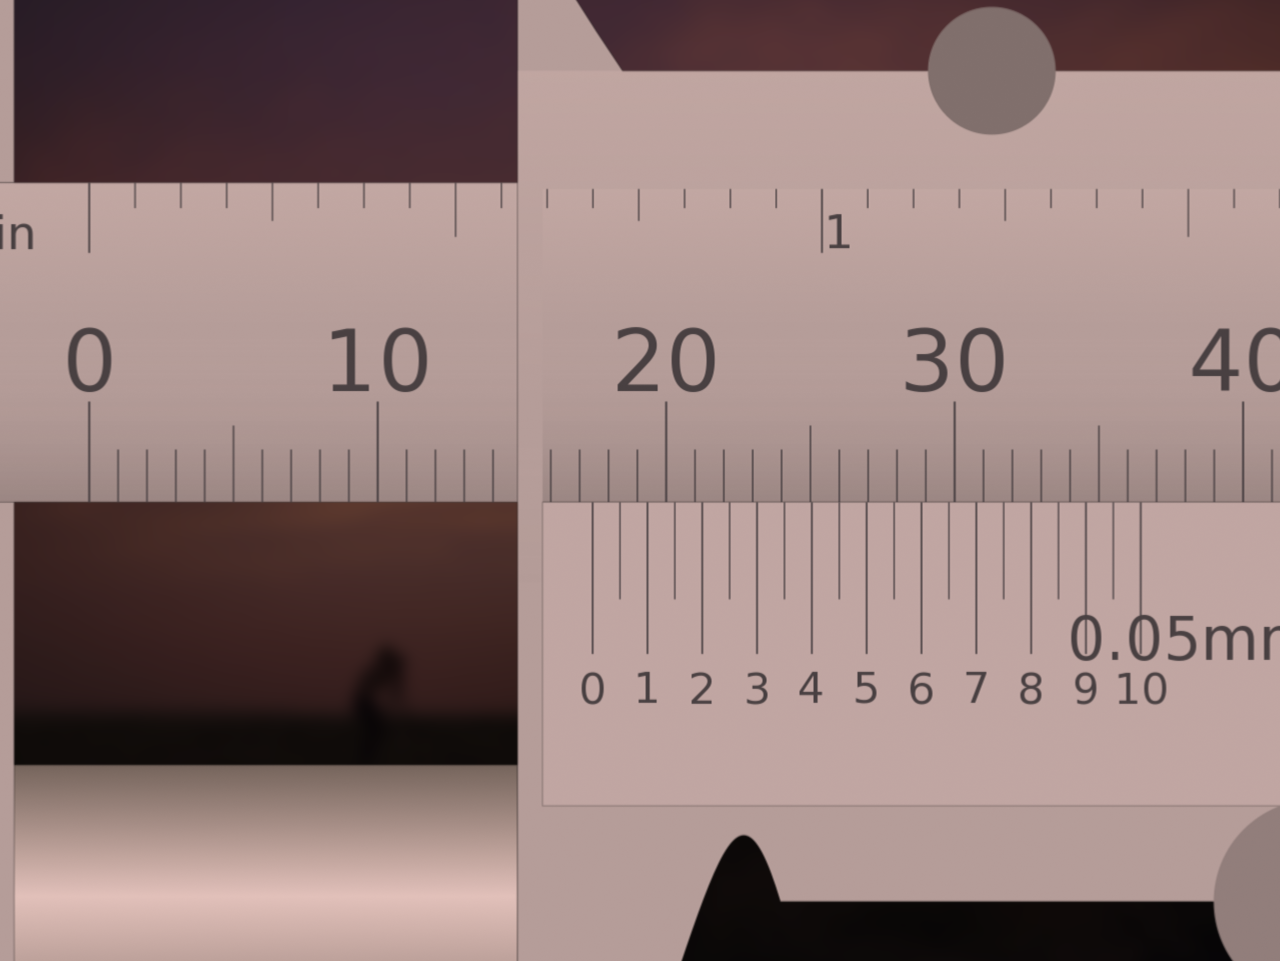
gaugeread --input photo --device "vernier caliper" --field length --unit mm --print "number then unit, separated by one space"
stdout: 17.45 mm
